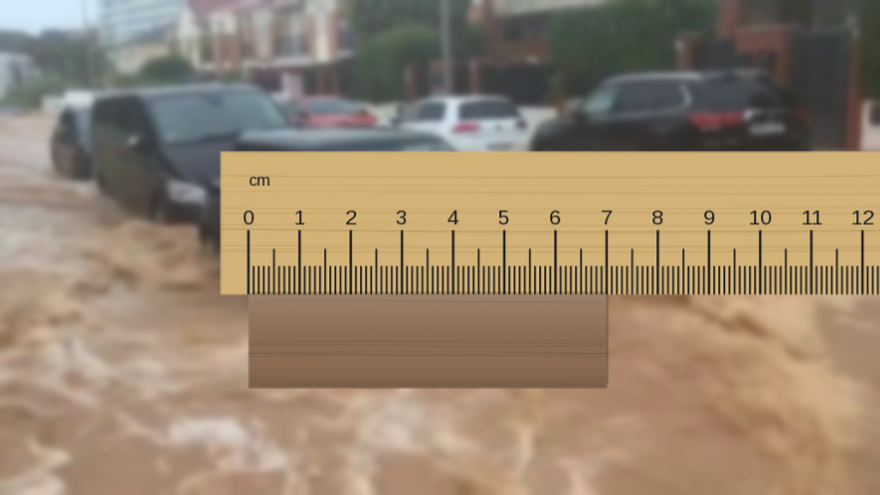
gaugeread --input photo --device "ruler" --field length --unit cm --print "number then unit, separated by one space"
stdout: 7 cm
